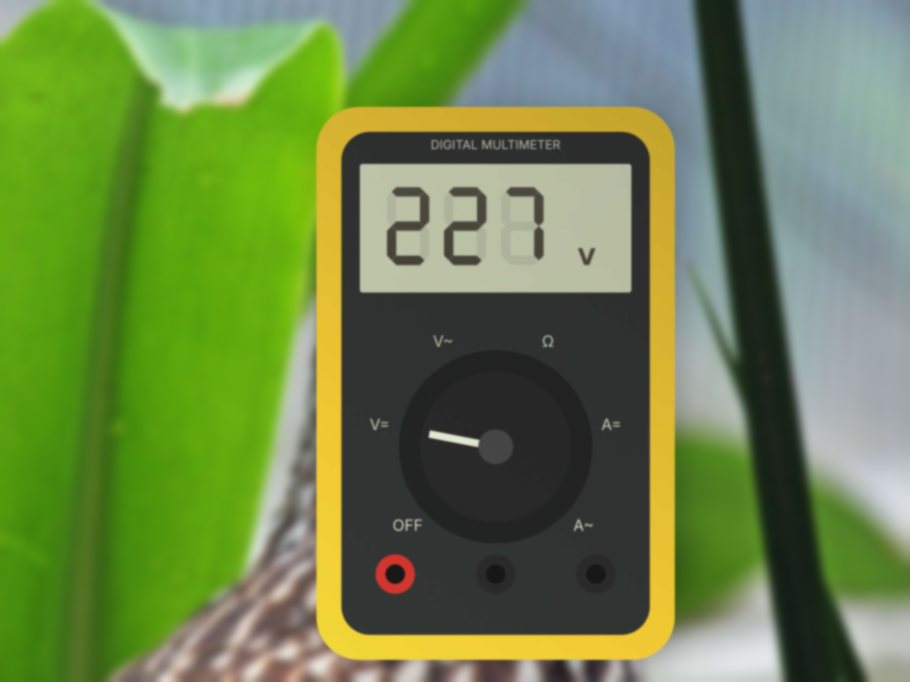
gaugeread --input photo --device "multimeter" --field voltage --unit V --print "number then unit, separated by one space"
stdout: 227 V
